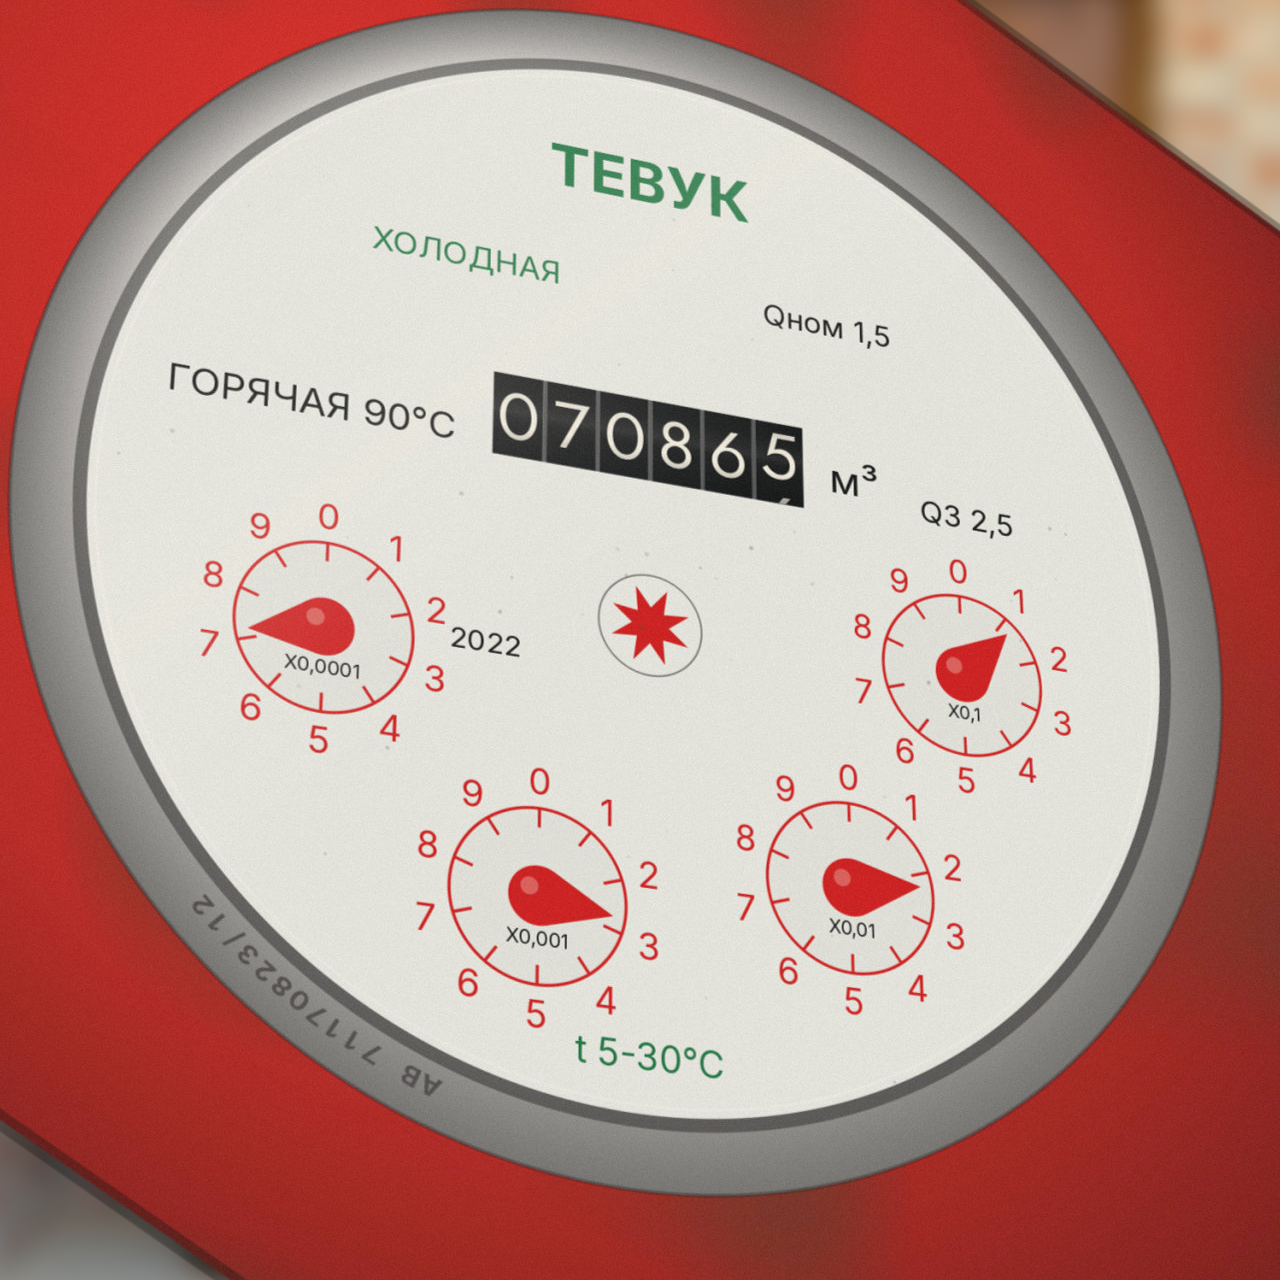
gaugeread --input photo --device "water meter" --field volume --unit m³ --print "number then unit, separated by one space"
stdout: 70865.1227 m³
